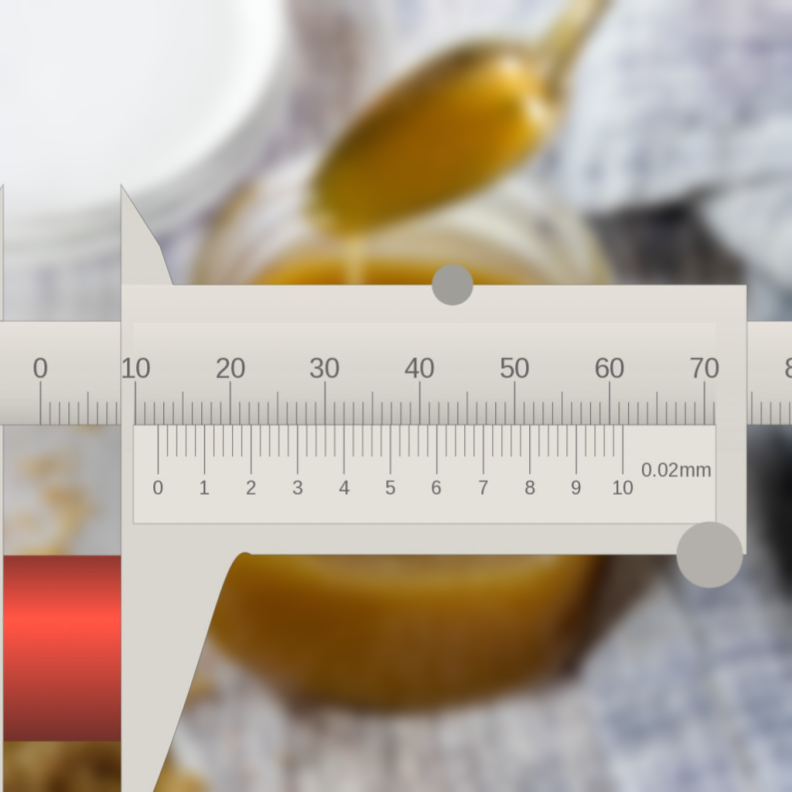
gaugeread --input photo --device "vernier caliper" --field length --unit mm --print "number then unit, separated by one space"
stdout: 12.4 mm
